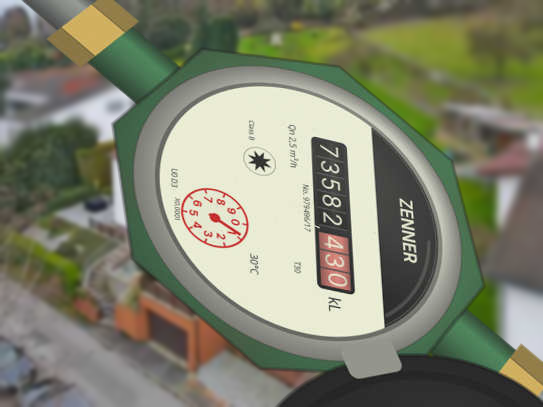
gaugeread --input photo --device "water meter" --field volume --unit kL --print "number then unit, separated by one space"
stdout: 73582.4300 kL
